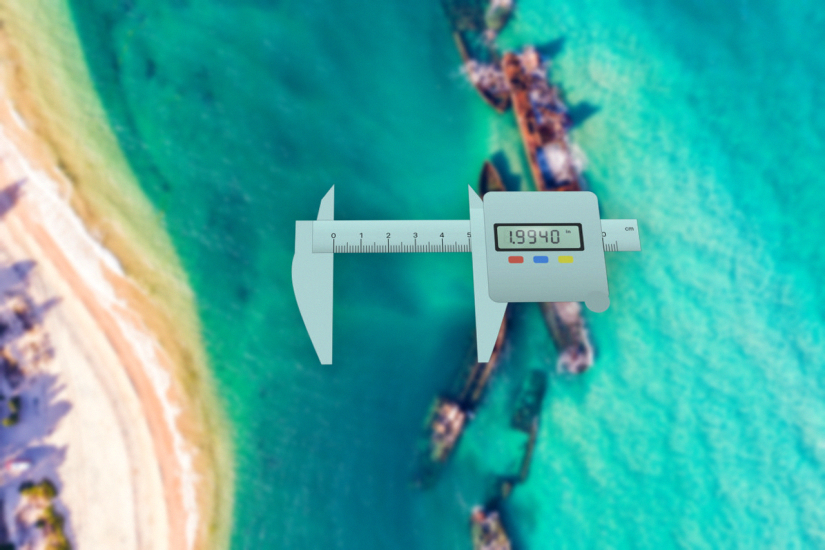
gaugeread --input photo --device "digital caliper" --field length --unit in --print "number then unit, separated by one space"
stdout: 1.9940 in
